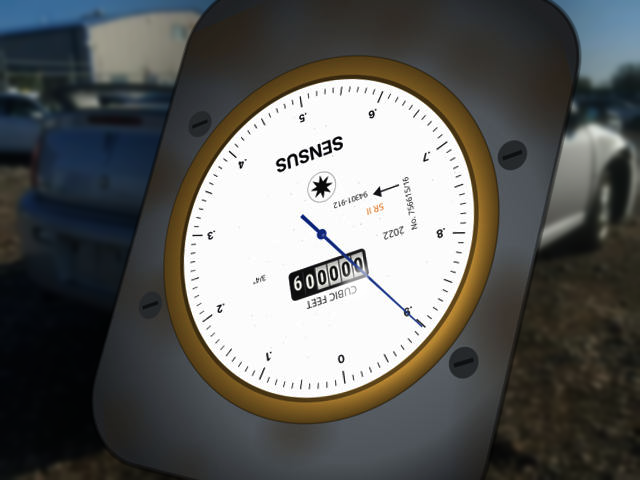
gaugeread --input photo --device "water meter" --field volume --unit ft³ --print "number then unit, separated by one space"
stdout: 8.90 ft³
